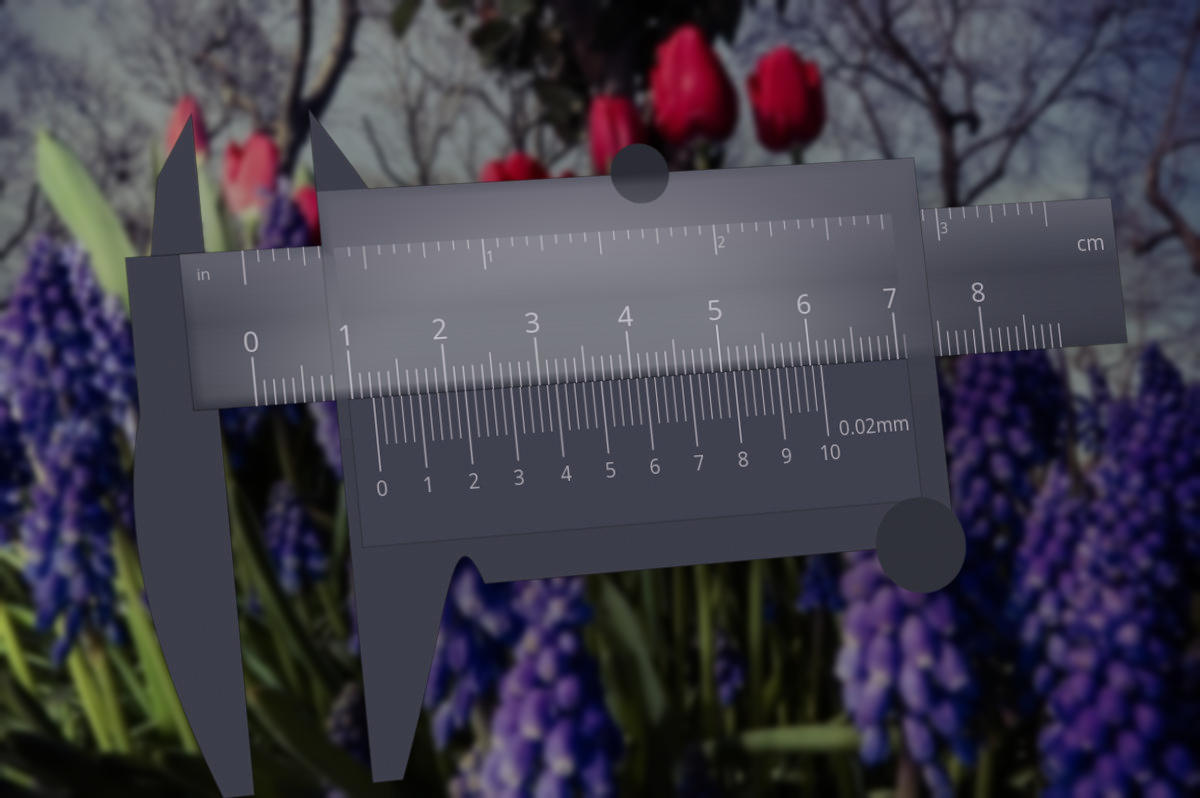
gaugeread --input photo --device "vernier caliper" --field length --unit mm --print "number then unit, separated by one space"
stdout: 12.2 mm
